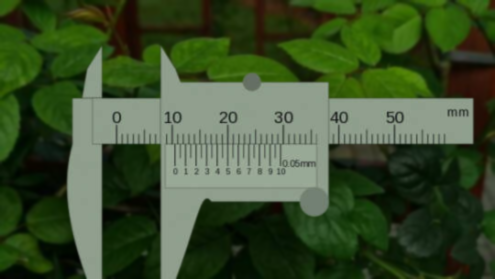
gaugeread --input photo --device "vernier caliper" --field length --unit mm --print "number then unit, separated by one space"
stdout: 10.5 mm
